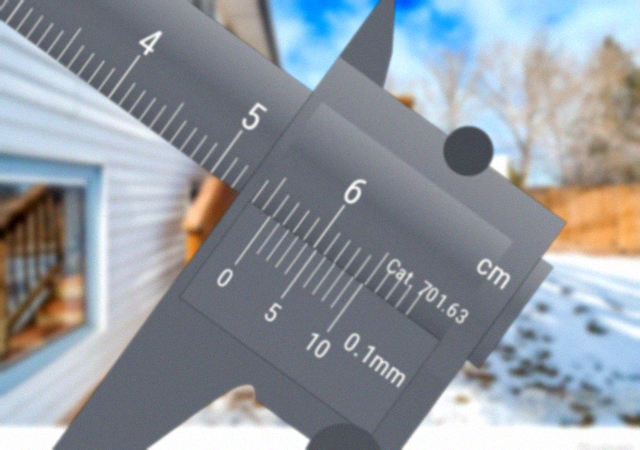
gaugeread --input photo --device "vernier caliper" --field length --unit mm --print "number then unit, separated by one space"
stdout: 55.8 mm
